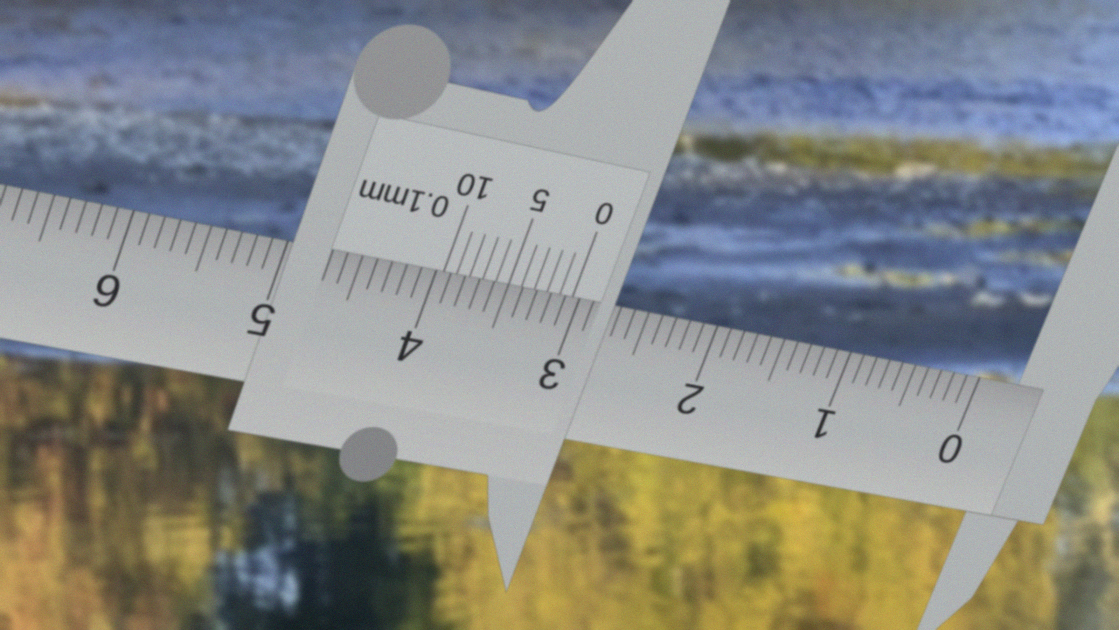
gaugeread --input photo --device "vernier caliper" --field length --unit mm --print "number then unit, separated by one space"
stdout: 30.5 mm
